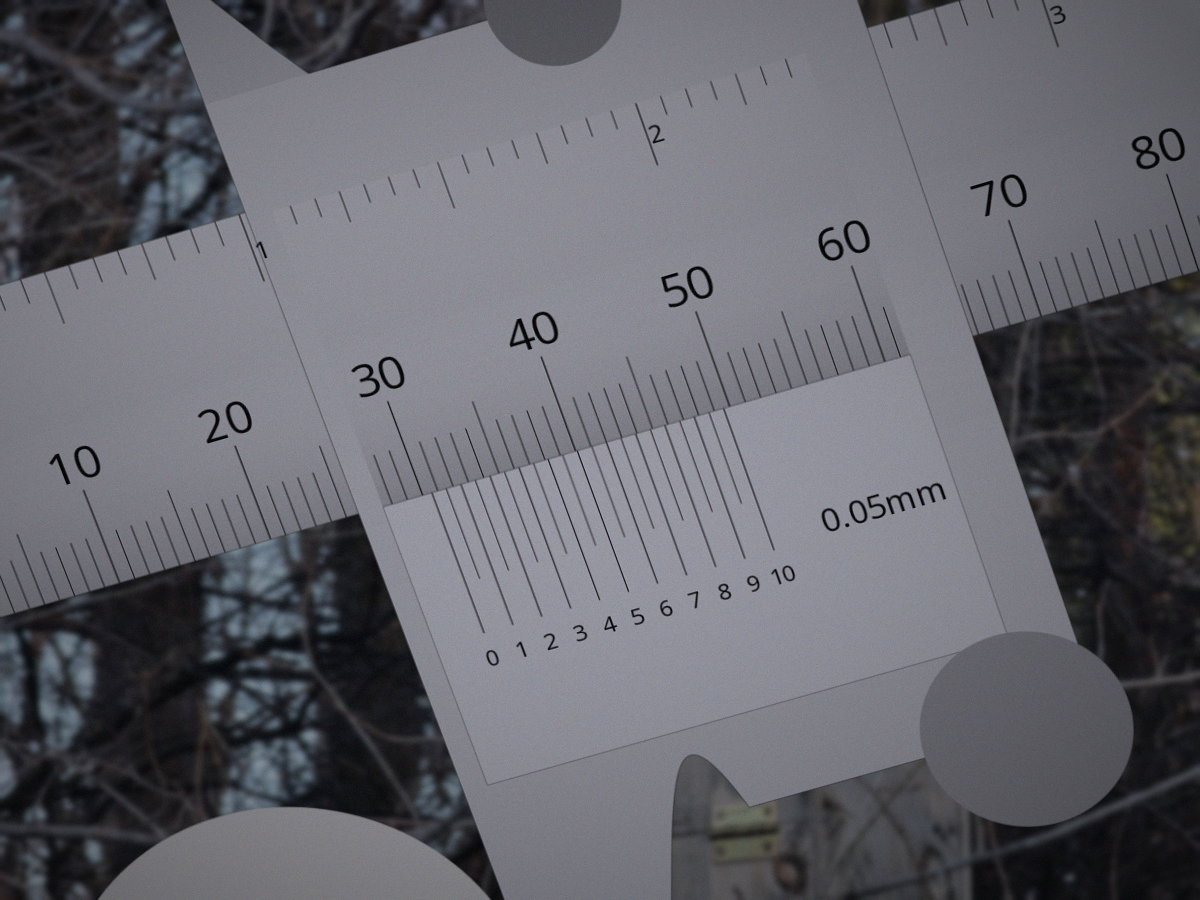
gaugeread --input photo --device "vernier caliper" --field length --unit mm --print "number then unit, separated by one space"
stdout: 30.6 mm
